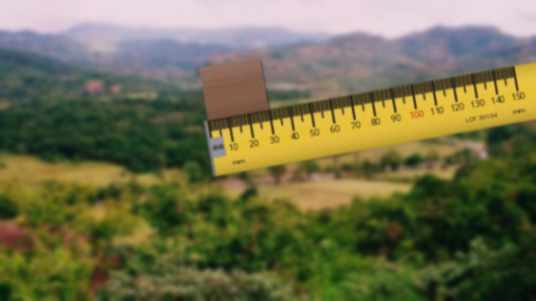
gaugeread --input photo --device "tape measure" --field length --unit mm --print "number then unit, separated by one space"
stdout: 30 mm
